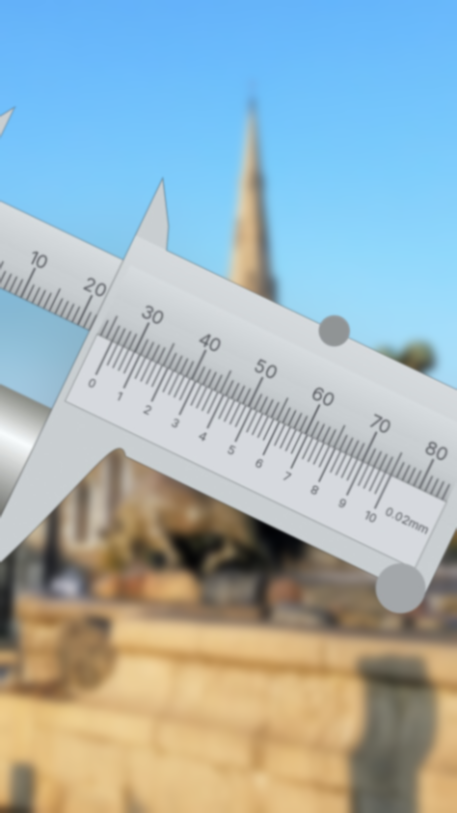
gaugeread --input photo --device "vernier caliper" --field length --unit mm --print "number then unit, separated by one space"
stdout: 26.0 mm
